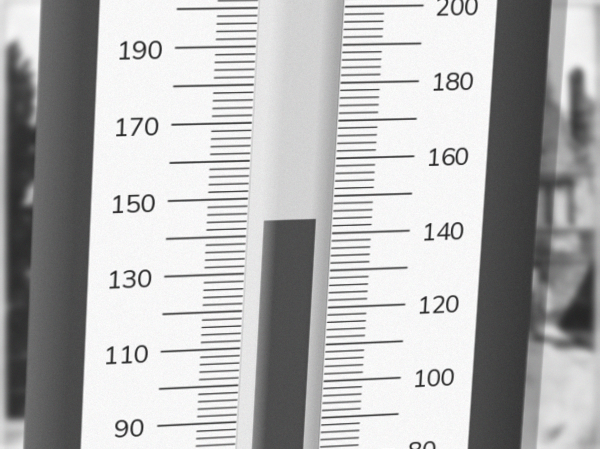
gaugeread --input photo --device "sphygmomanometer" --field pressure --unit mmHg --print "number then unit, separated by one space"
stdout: 144 mmHg
